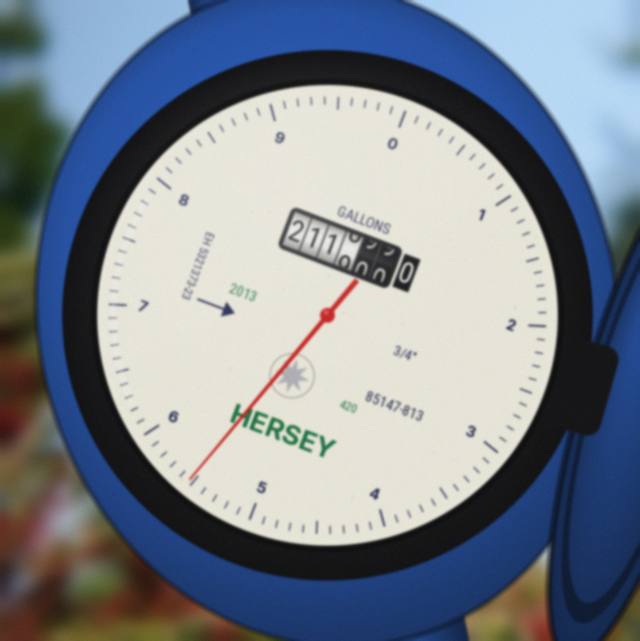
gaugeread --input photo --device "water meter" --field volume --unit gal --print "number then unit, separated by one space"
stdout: 2118995.5 gal
